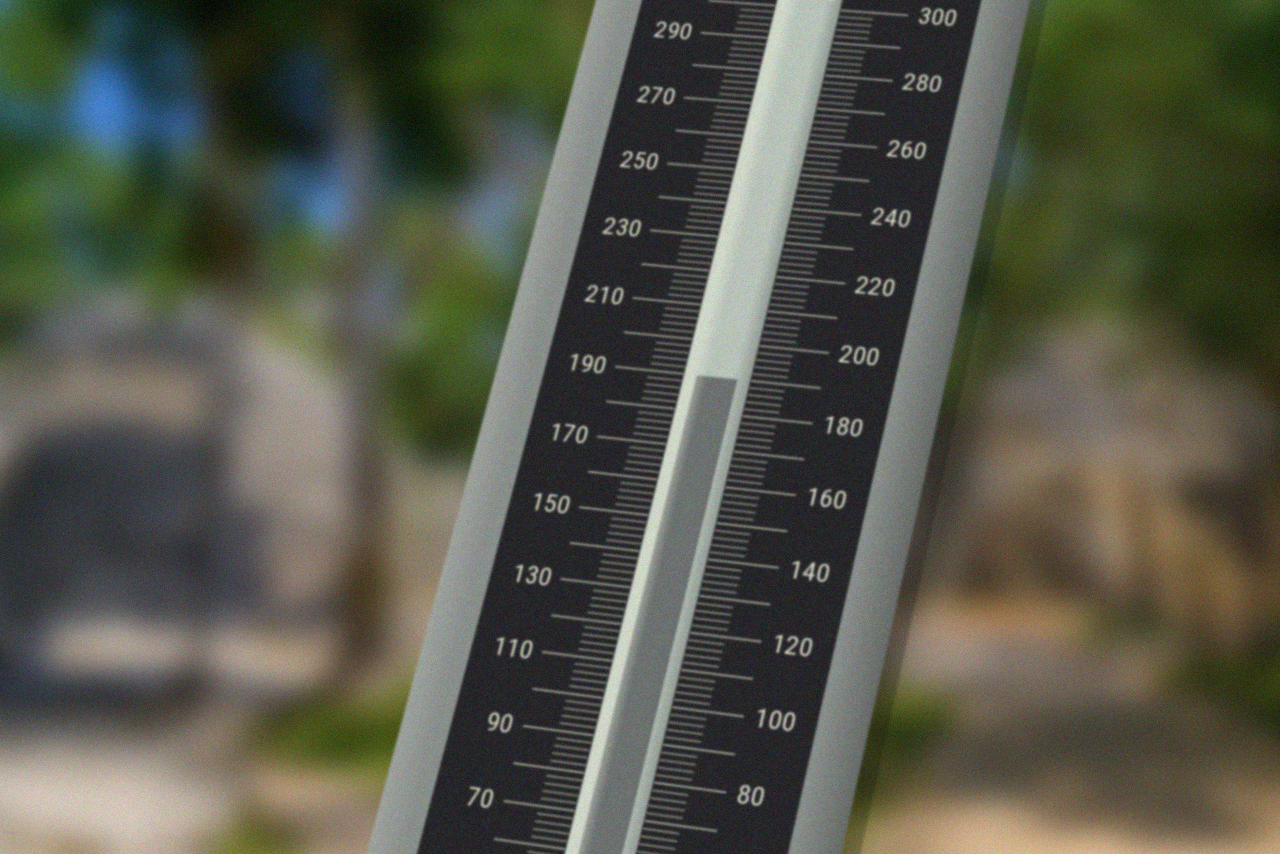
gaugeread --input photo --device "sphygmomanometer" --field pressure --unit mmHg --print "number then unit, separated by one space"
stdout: 190 mmHg
